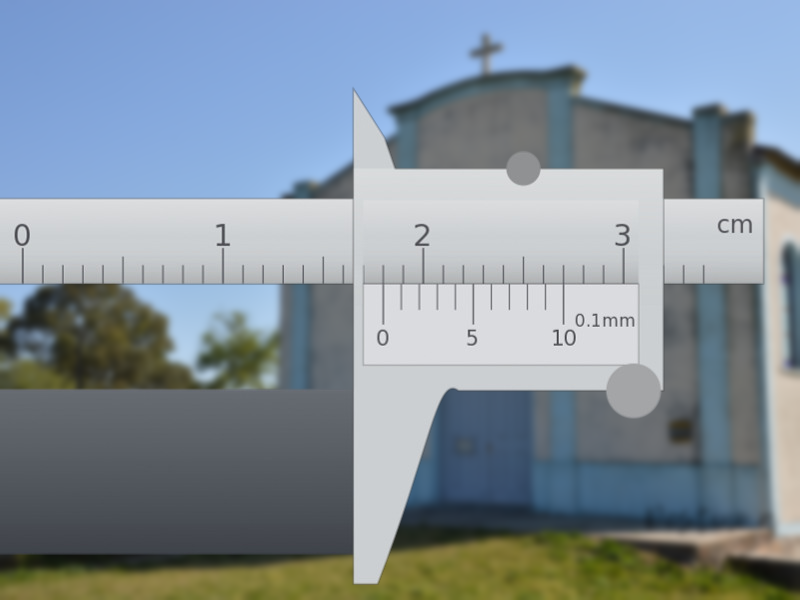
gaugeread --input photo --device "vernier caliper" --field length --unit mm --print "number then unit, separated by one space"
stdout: 18.0 mm
